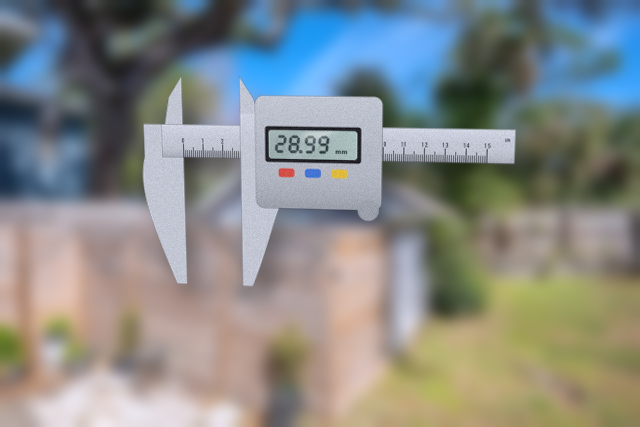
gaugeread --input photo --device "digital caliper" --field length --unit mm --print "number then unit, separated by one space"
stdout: 28.99 mm
